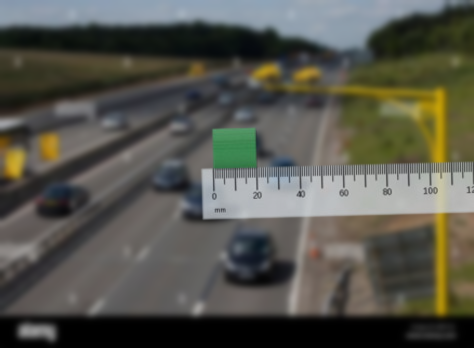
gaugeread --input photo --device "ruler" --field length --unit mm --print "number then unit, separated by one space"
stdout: 20 mm
